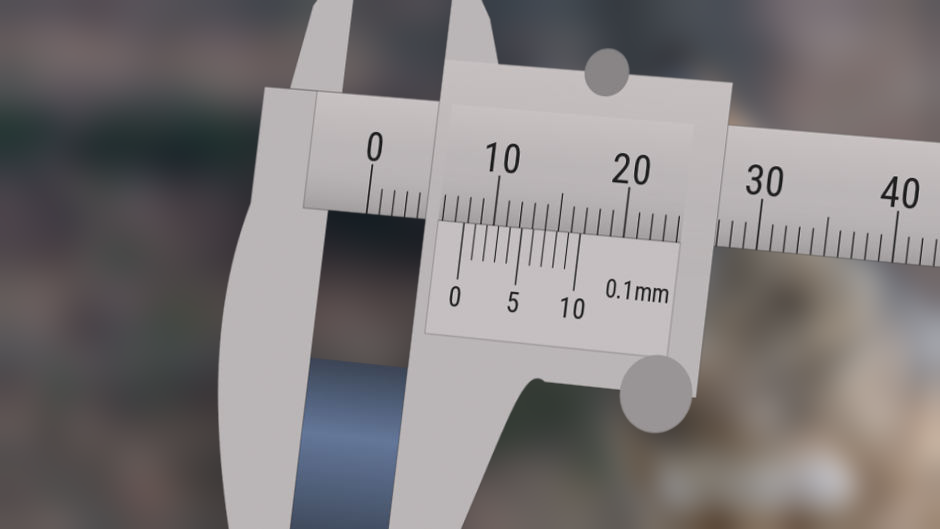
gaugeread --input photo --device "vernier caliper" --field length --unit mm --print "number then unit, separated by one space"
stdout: 7.7 mm
